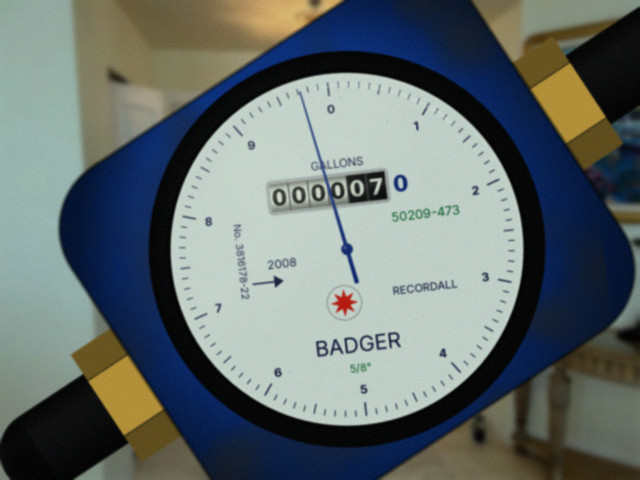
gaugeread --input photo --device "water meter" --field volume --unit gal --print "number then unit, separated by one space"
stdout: 69.7 gal
